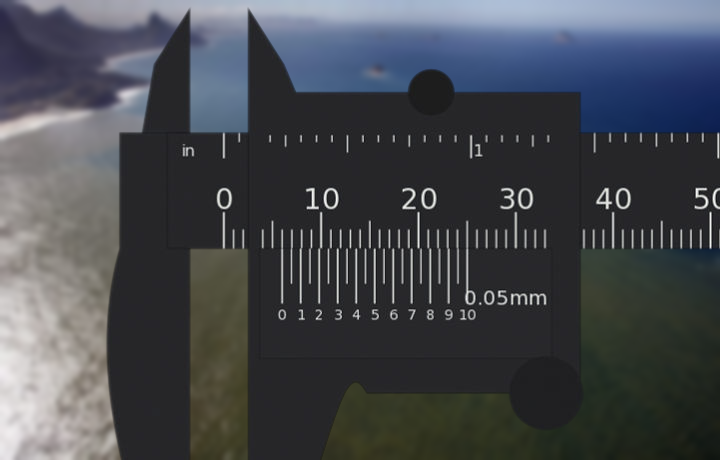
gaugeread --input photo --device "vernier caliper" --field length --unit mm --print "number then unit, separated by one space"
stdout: 6.0 mm
